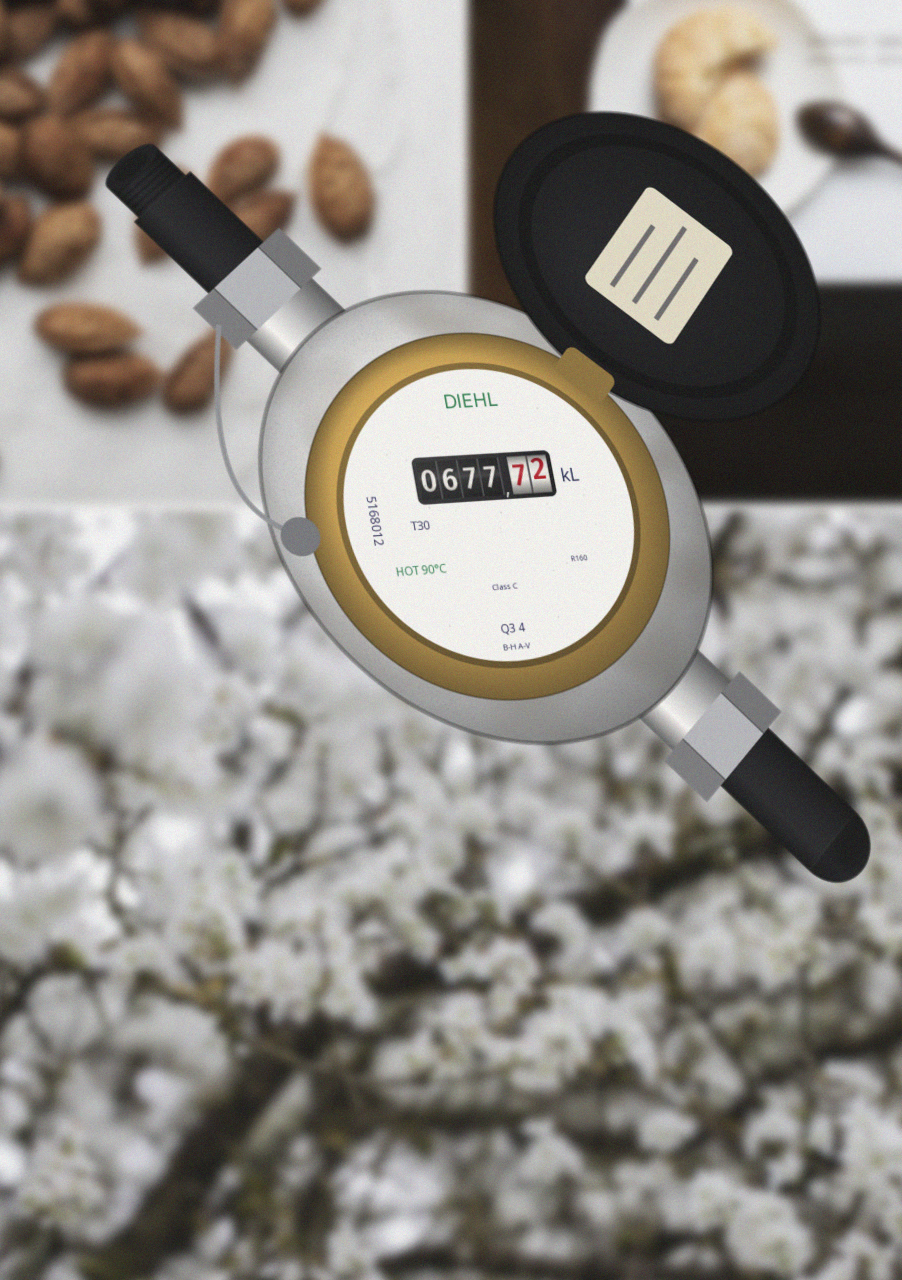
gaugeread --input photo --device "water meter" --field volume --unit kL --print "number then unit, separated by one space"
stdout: 677.72 kL
